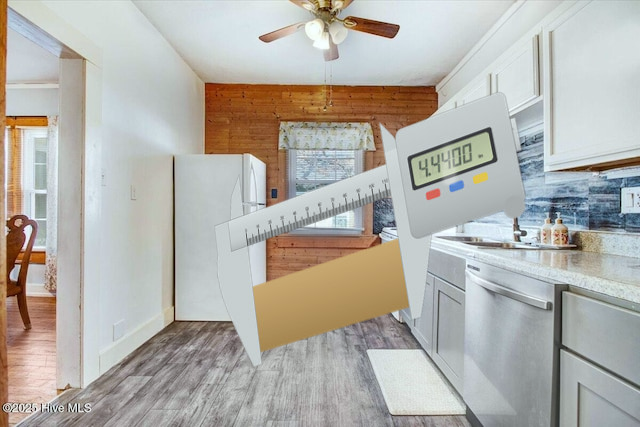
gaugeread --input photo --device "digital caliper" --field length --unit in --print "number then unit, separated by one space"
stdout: 4.4400 in
